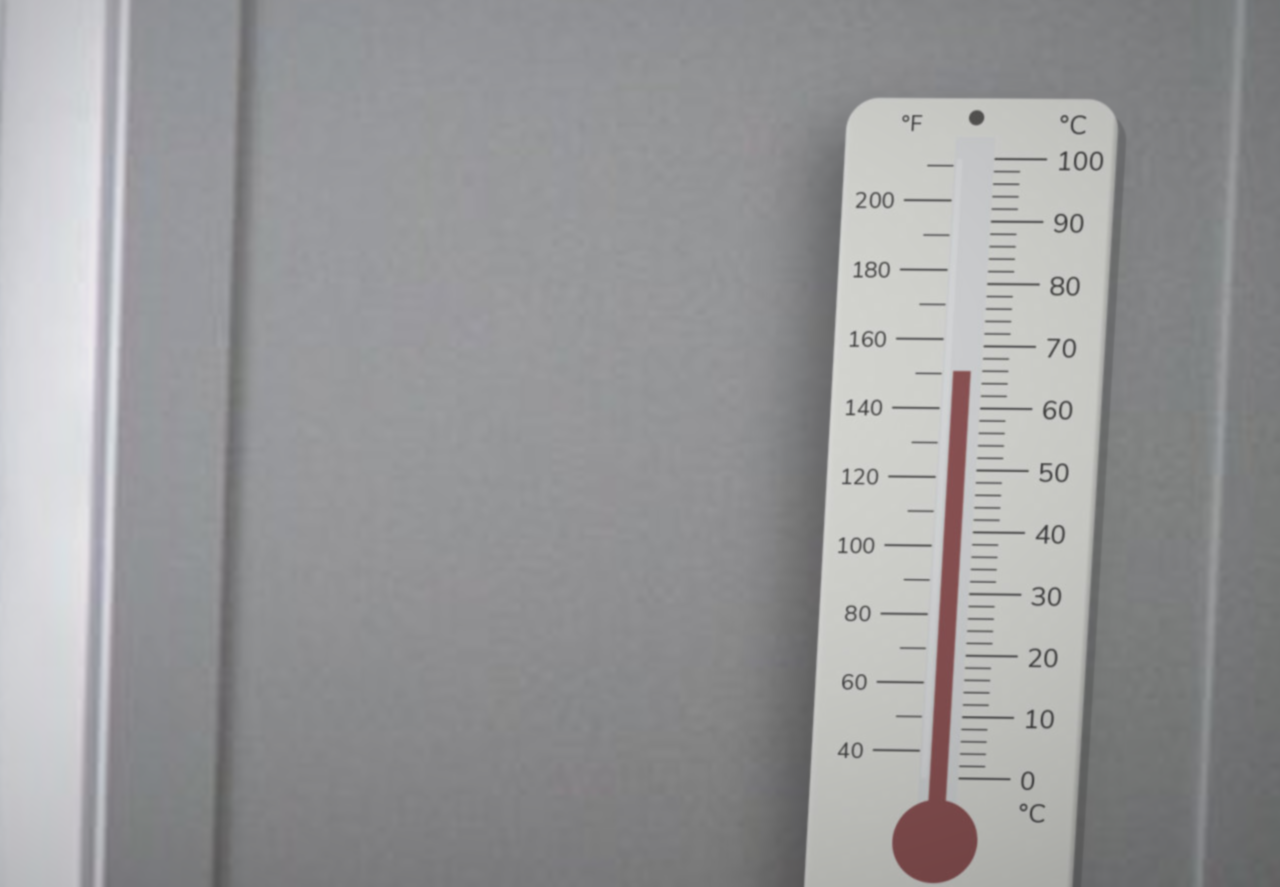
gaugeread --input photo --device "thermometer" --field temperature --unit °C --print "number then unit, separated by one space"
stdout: 66 °C
